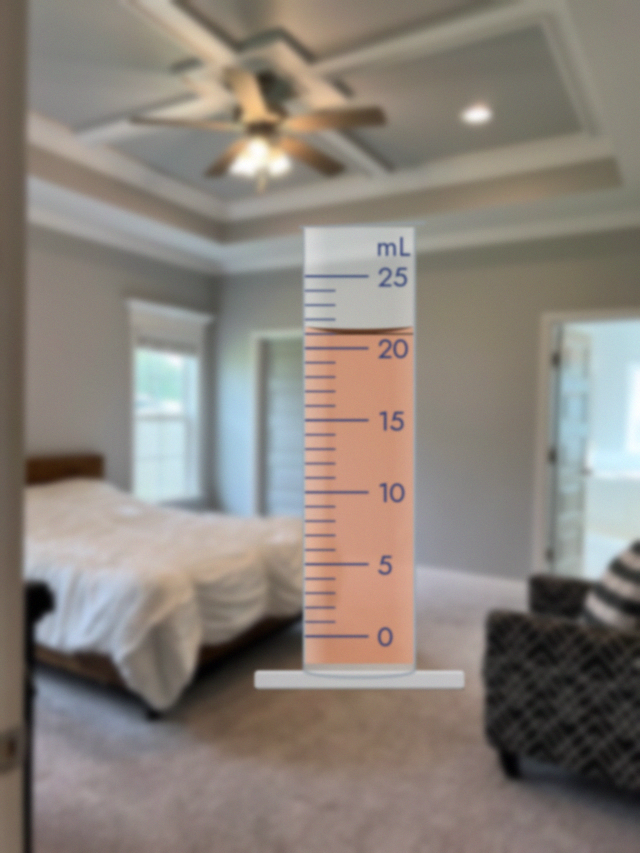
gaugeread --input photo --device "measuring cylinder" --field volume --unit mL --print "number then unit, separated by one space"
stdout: 21 mL
